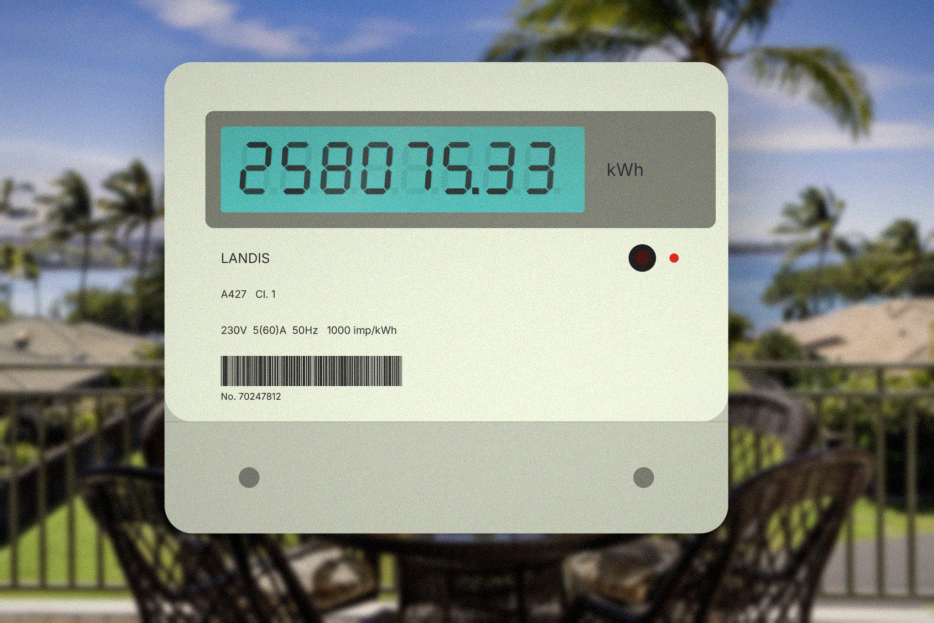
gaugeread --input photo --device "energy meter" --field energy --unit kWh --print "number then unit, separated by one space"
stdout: 258075.33 kWh
